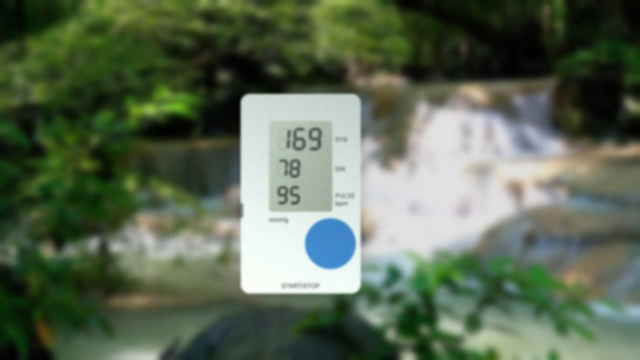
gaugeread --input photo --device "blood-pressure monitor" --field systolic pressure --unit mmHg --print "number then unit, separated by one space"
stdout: 169 mmHg
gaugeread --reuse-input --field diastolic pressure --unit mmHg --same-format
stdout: 78 mmHg
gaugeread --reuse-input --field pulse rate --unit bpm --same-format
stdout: 95 bpm
